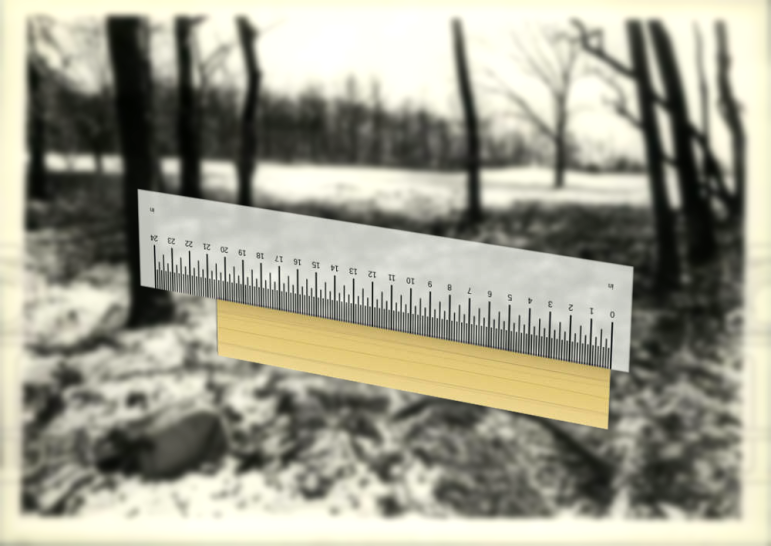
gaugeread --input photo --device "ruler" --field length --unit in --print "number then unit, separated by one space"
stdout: 20.5 in
